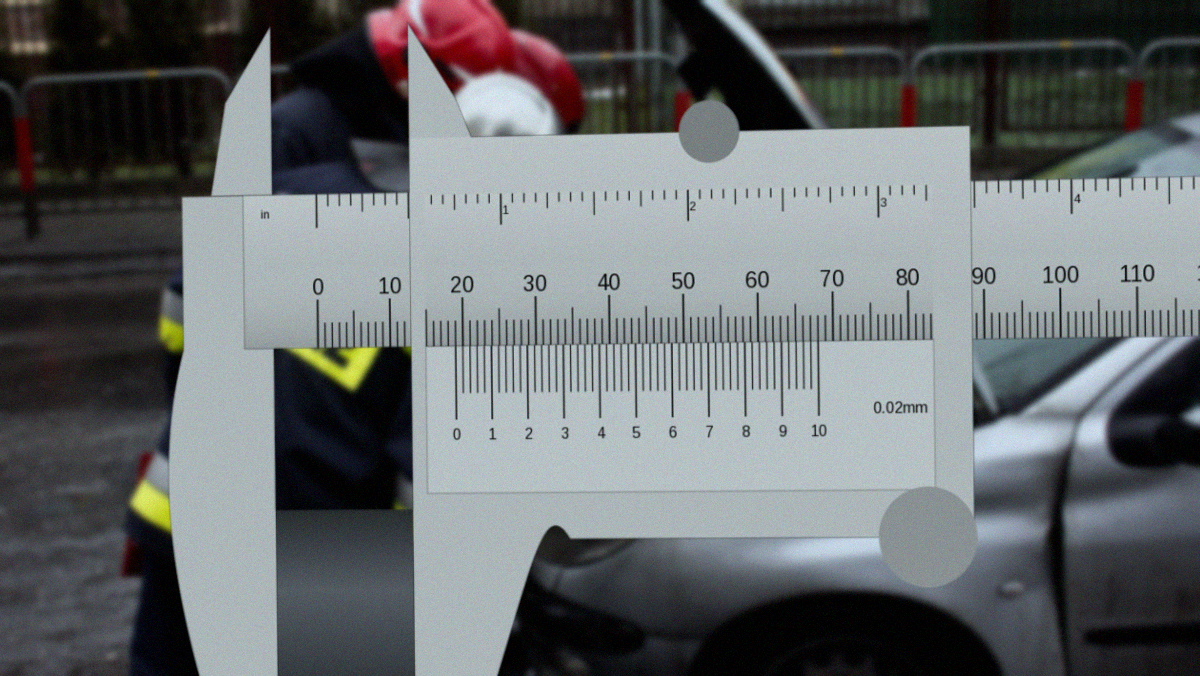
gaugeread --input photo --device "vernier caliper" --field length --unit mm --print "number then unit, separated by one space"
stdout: 19.0 mm
